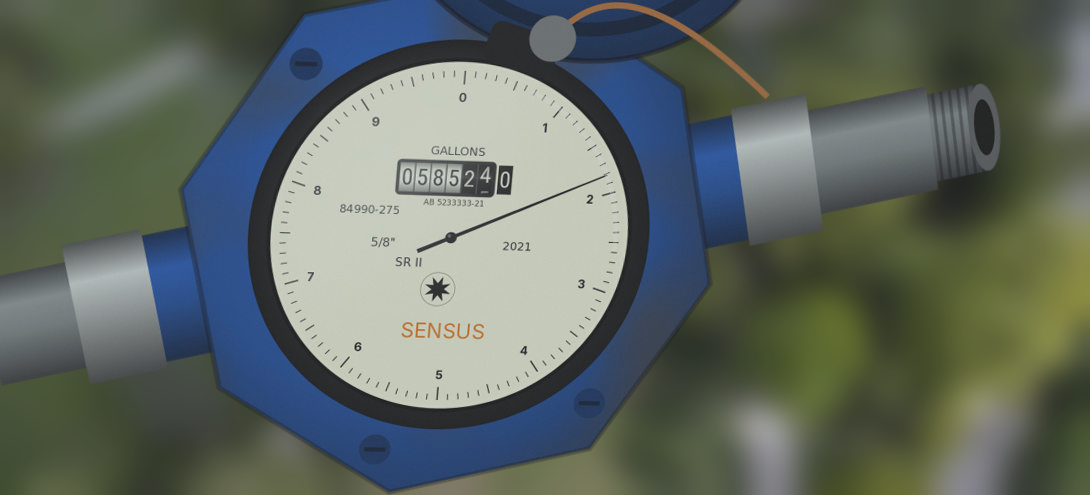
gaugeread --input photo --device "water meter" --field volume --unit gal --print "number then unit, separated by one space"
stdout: 585241.8 gal
